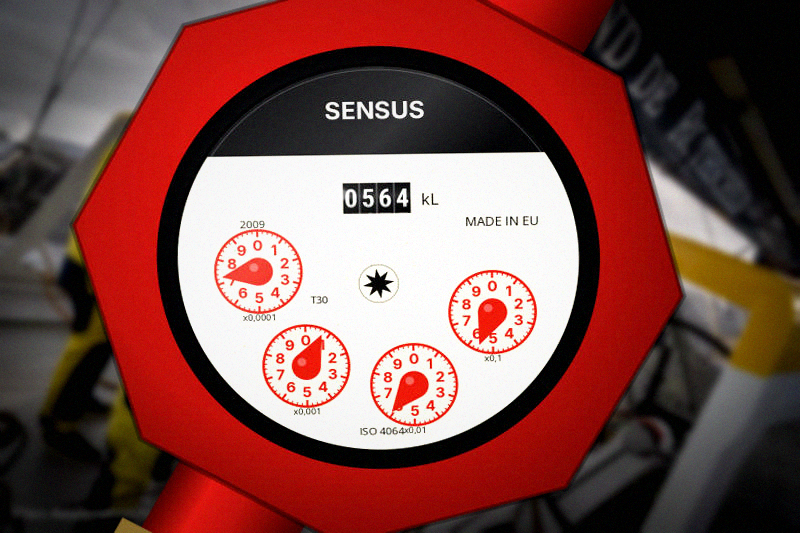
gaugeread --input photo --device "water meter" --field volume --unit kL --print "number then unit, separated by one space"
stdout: 564.5607 kL
